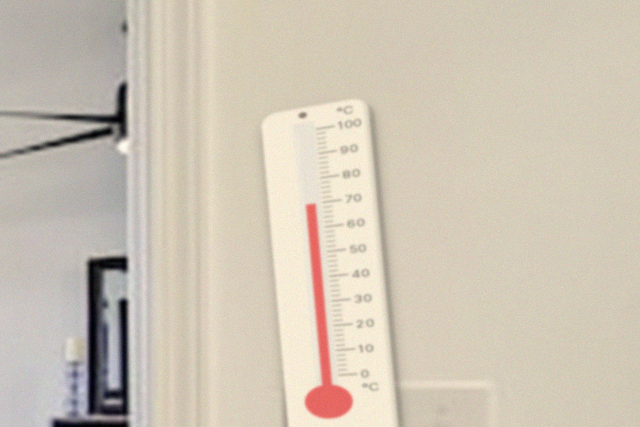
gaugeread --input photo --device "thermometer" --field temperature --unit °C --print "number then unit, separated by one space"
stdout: 70 °C
